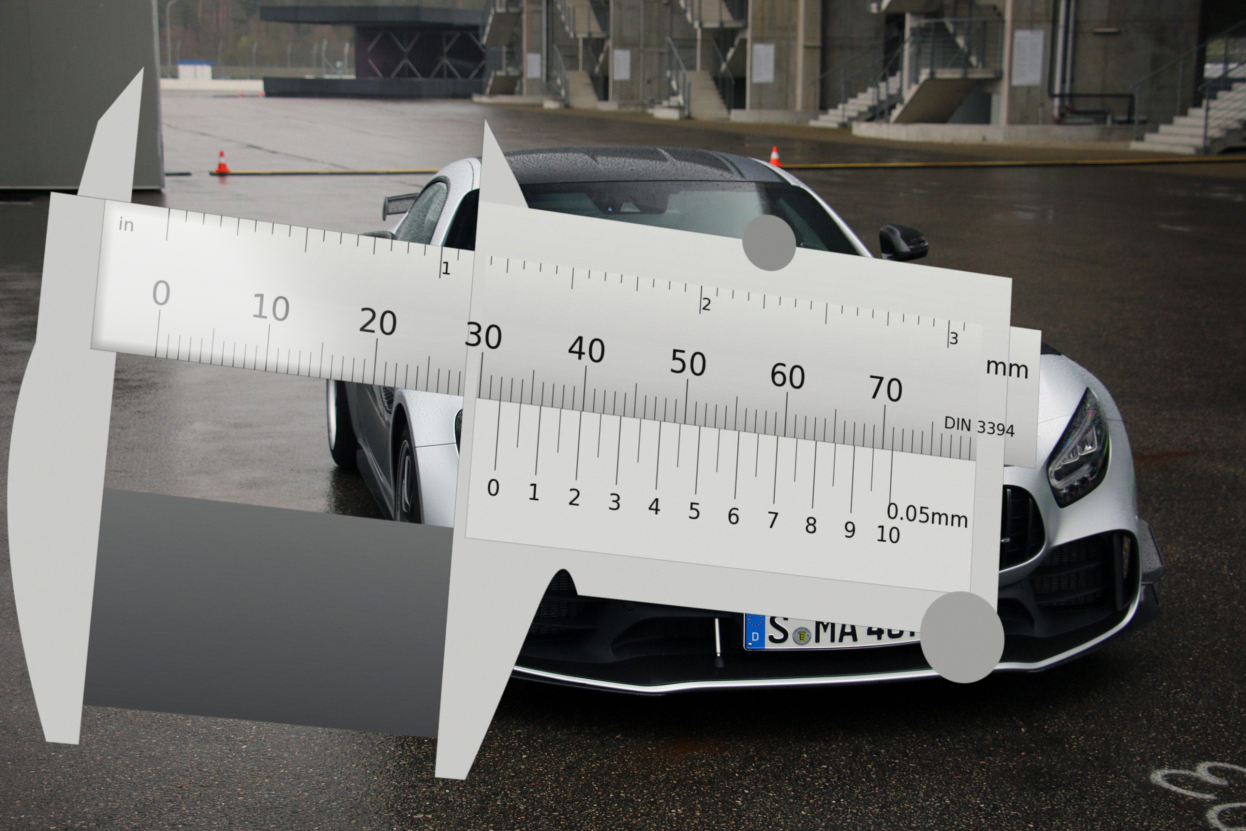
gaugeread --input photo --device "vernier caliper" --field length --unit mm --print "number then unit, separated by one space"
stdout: 32.0 mm
